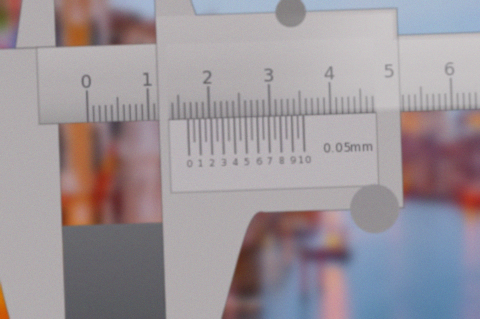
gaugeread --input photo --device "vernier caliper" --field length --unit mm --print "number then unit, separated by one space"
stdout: 16.5 mm
